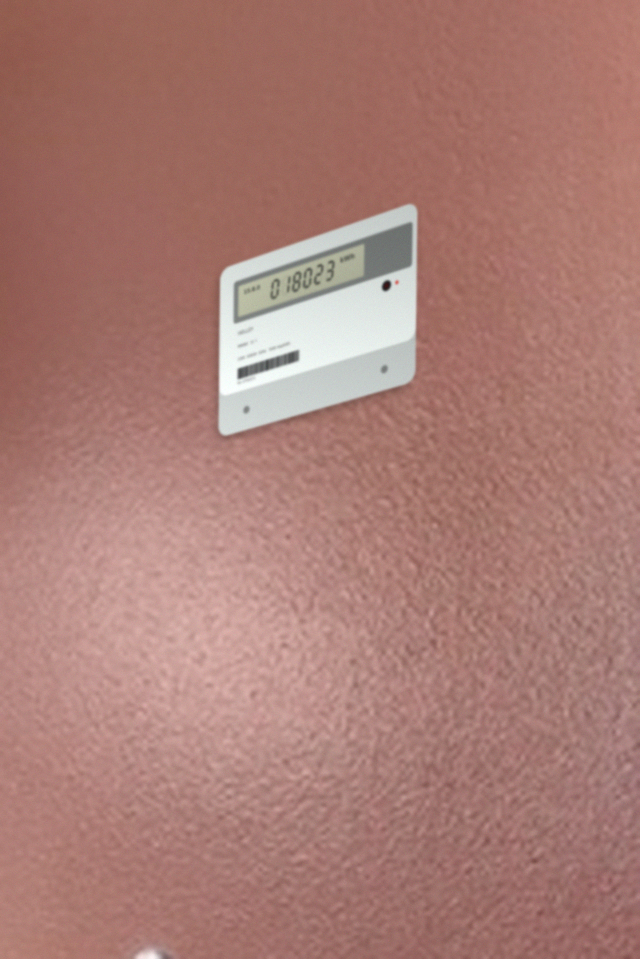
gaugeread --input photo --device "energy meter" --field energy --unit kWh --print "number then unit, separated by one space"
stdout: 18023 kWh
